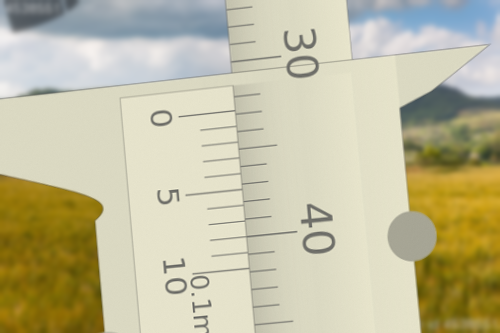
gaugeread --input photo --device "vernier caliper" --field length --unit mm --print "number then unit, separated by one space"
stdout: 32.8 mm
